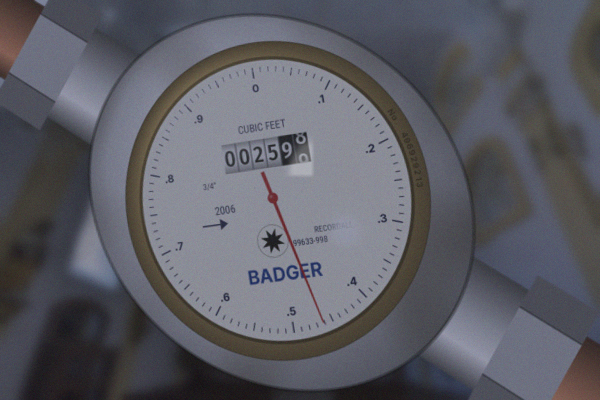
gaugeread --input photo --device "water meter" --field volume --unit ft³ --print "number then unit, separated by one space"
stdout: 2598.46 ft³
